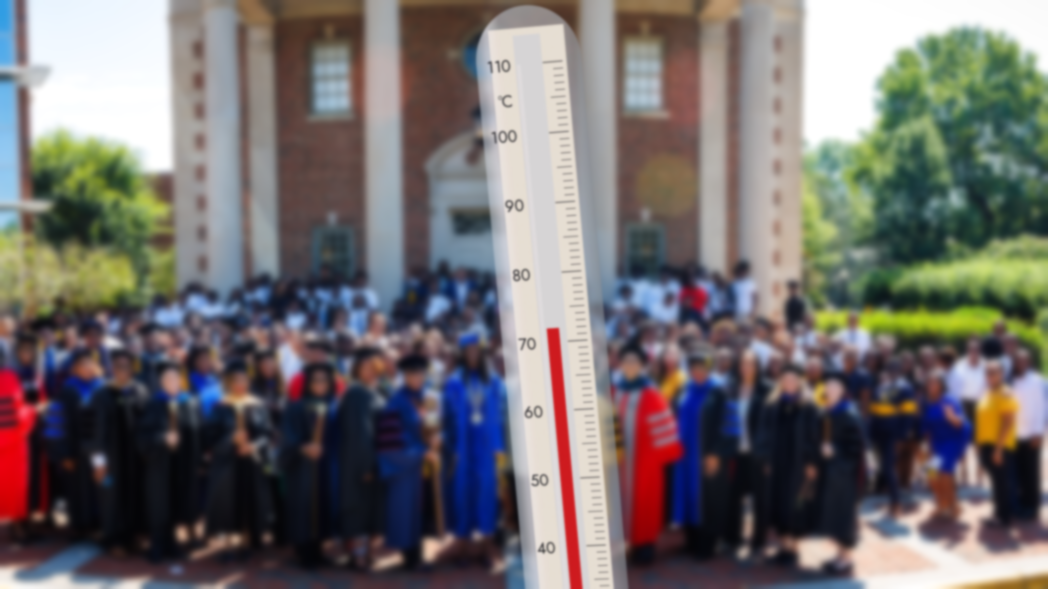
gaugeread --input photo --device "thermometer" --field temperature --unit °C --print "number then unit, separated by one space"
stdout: 72 °C
